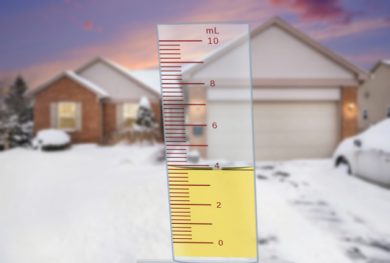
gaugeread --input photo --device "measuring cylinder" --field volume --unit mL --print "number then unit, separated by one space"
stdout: 3.8 mL
